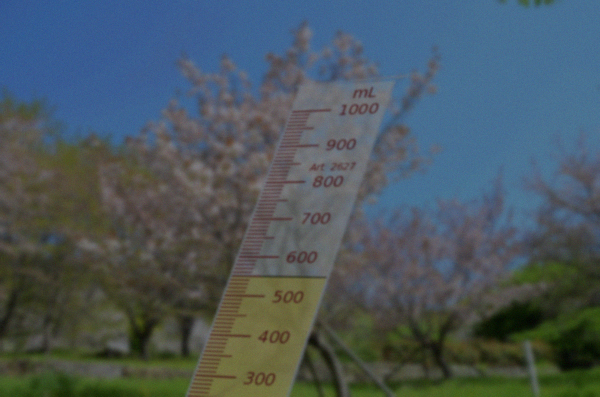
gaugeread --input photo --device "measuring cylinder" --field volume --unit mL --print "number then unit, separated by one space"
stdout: 550 mL
